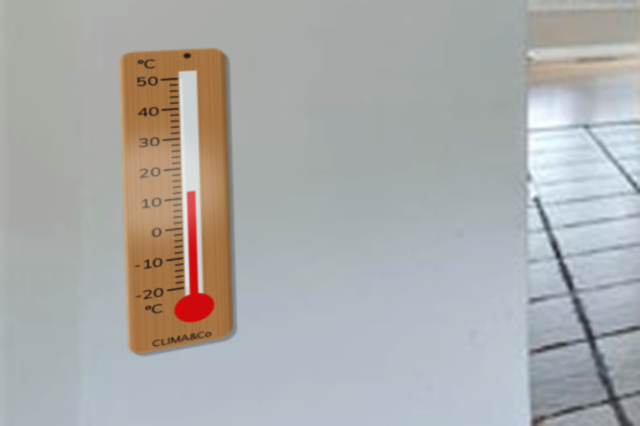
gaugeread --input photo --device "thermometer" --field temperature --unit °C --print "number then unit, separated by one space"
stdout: 12 °C
